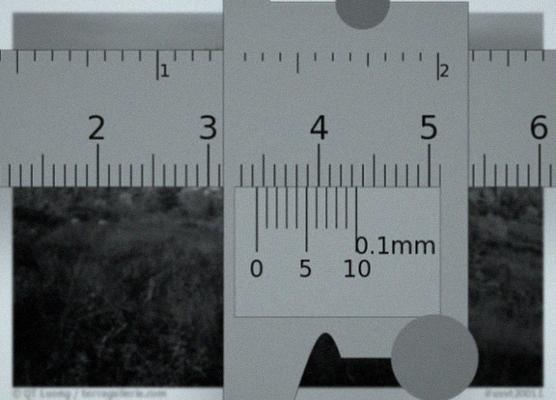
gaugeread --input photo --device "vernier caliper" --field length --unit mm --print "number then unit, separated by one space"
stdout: 34.4 mm
